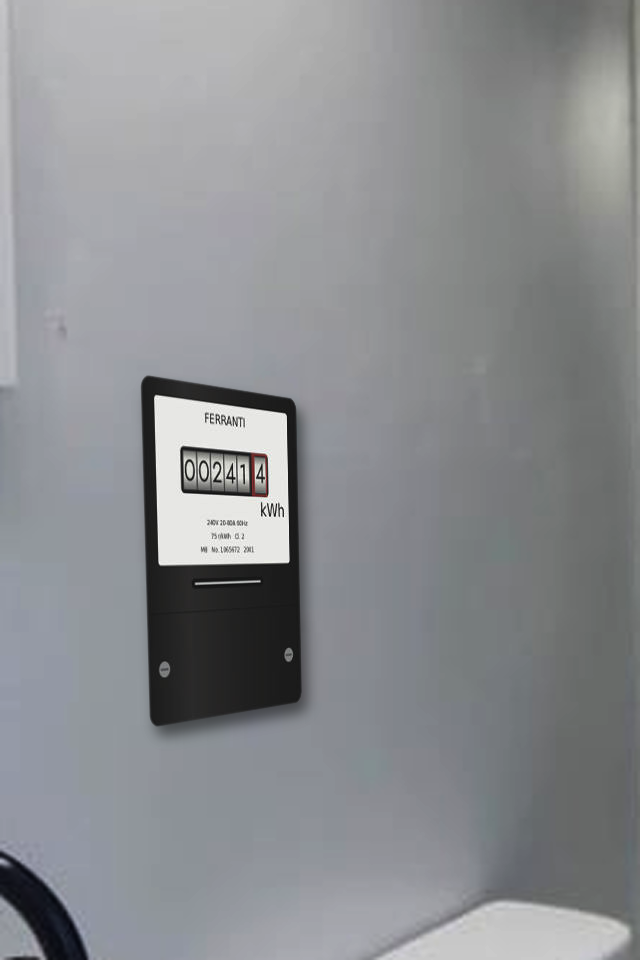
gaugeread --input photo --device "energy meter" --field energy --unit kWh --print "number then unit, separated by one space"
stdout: 241.4 kWh
